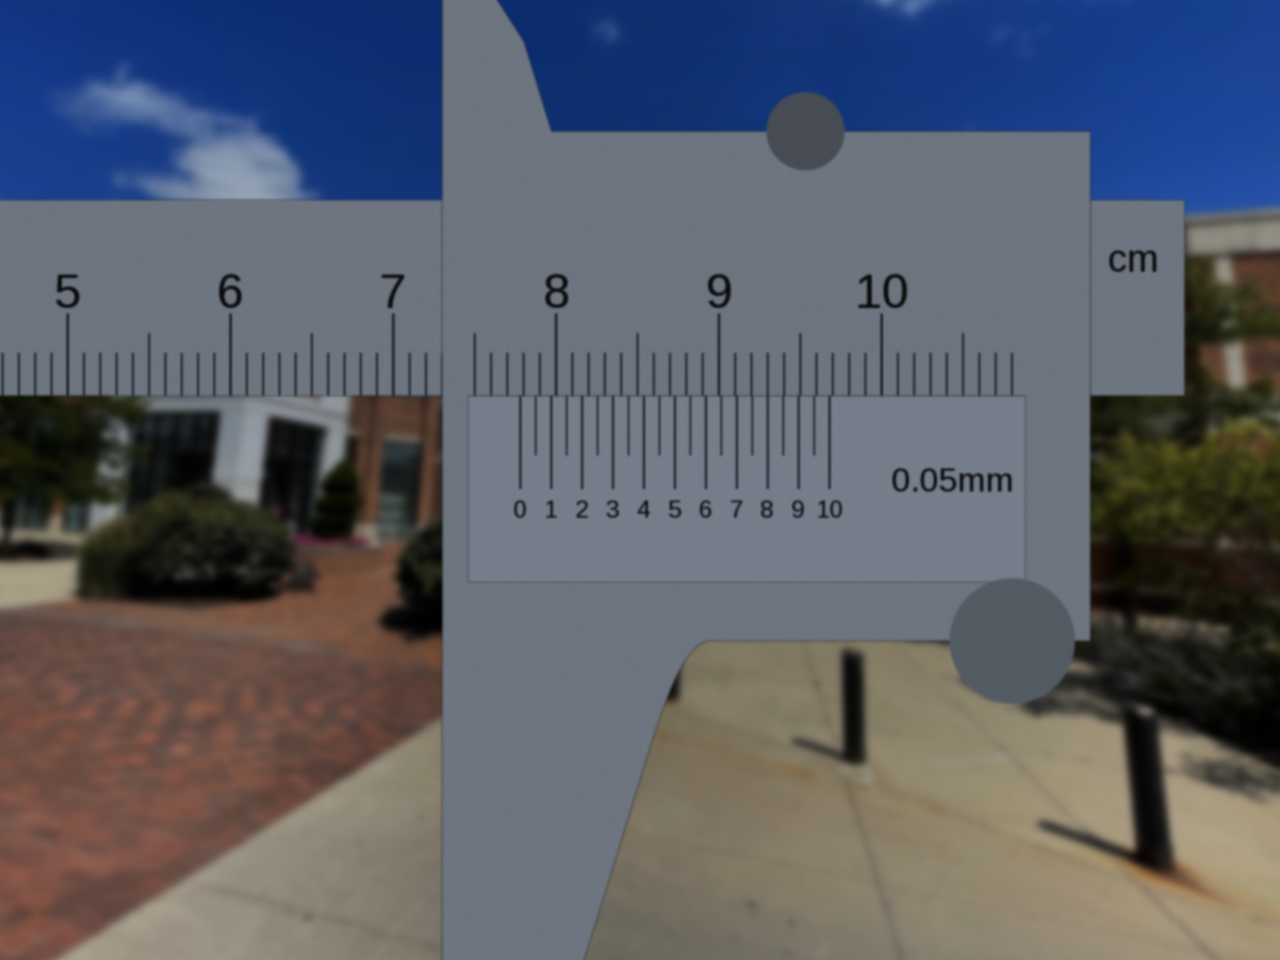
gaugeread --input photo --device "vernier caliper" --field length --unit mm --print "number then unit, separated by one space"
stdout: 77.8 mm
